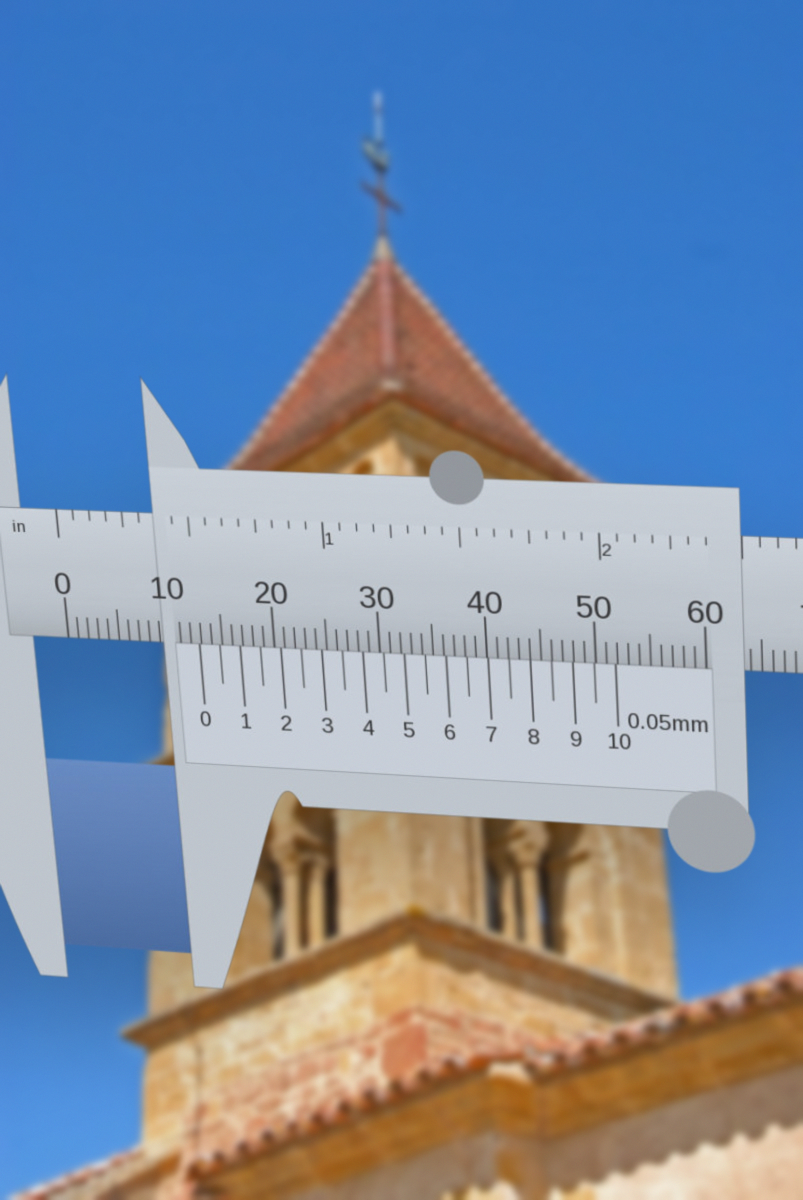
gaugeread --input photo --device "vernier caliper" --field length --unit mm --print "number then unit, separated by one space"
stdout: 12.8 mm
